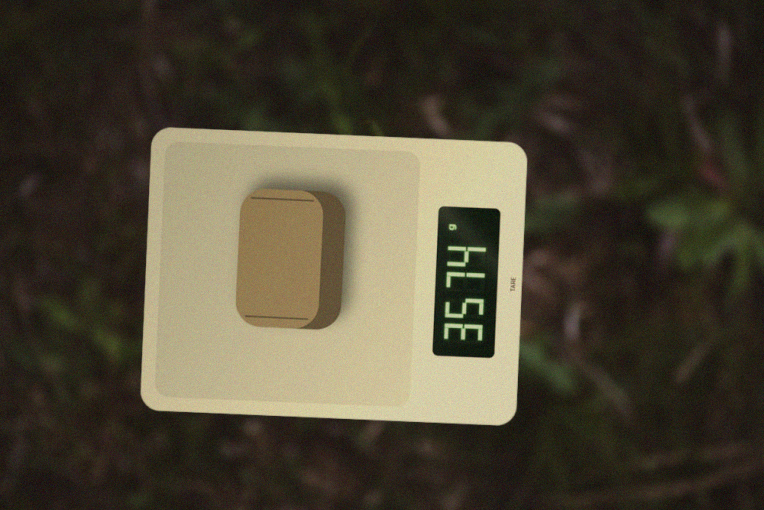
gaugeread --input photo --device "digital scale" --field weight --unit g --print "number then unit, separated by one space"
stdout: 3574 g
